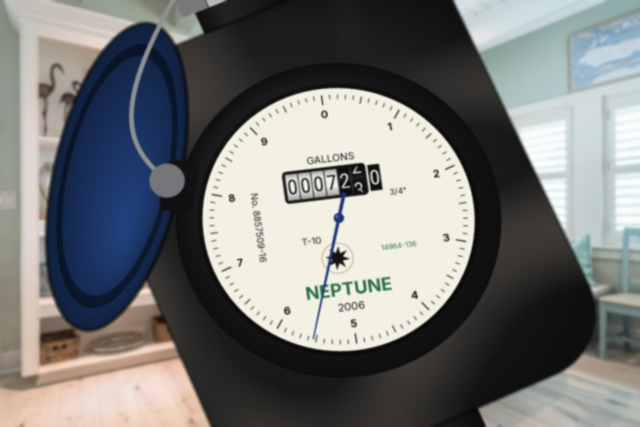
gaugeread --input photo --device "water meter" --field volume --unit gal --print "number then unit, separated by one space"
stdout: 7225.5 gal
